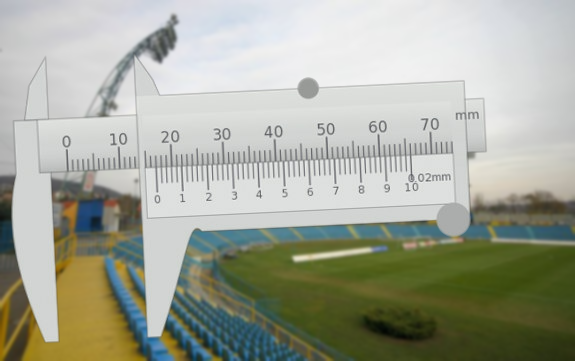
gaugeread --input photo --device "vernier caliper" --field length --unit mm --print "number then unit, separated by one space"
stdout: 17.0 mm
